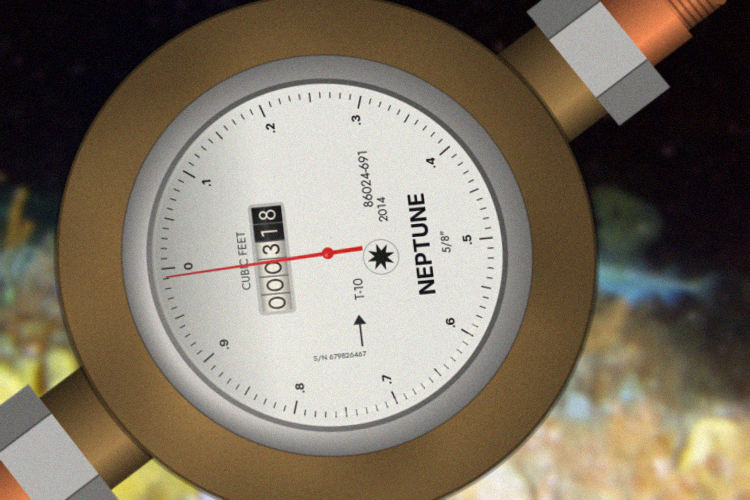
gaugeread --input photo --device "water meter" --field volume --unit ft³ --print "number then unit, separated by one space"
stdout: 317.99 ft³
